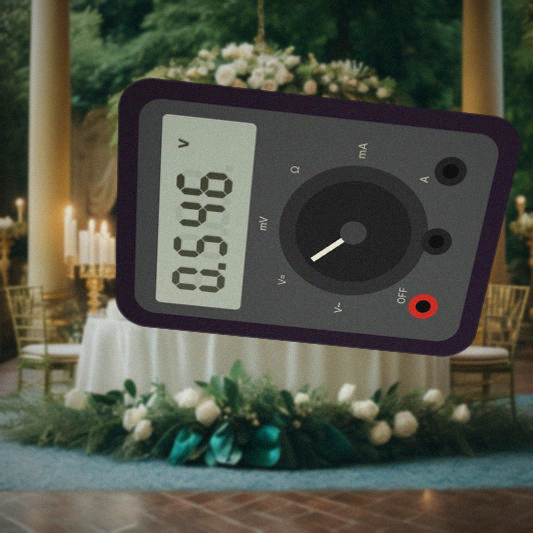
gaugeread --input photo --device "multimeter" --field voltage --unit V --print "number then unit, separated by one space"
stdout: 0.546 V
